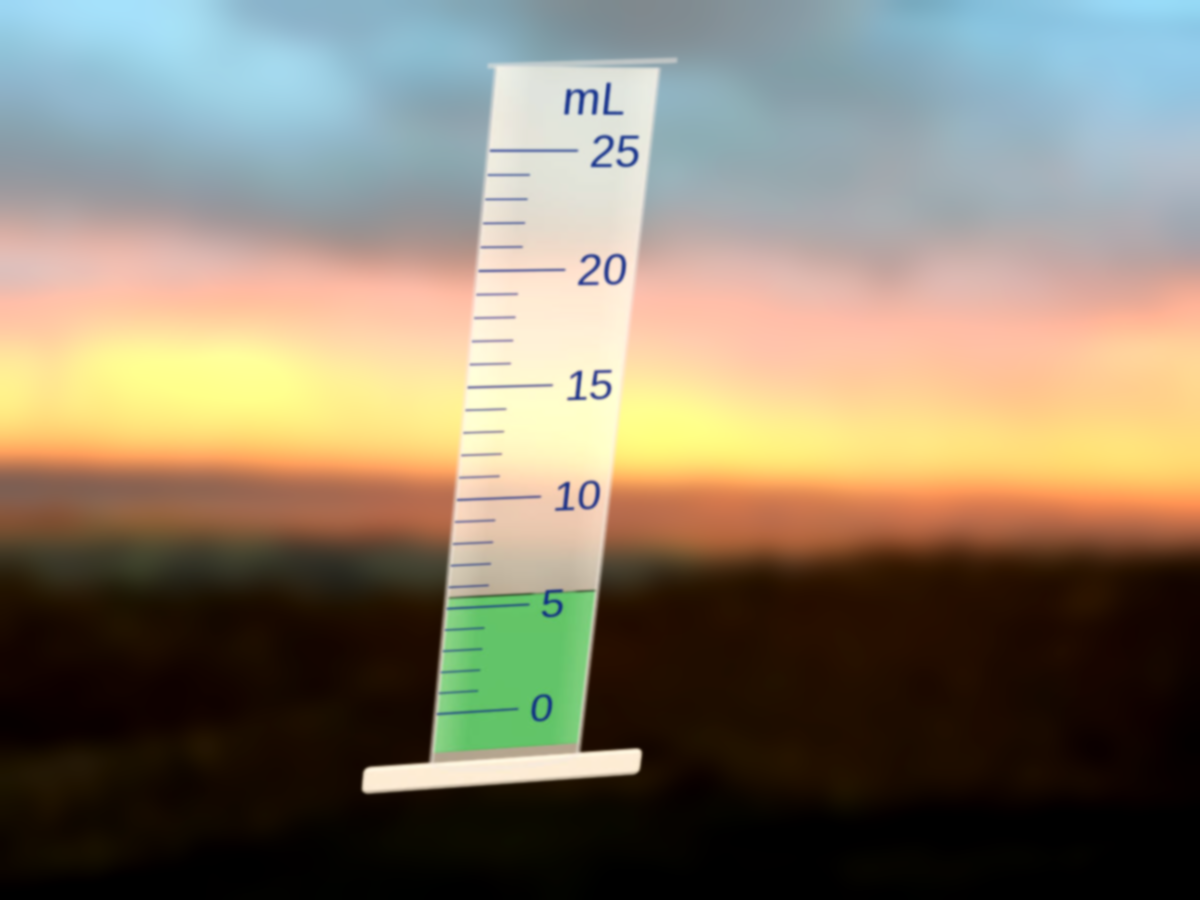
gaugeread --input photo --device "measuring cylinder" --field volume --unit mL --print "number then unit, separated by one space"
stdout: 5.5 mL
